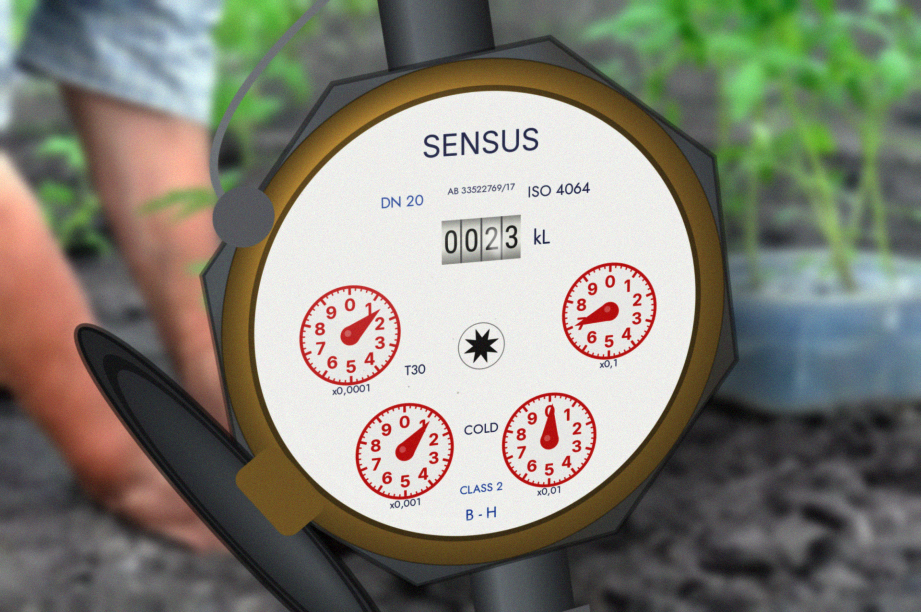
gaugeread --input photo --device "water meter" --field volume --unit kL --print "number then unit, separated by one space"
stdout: 23.7011 kL
